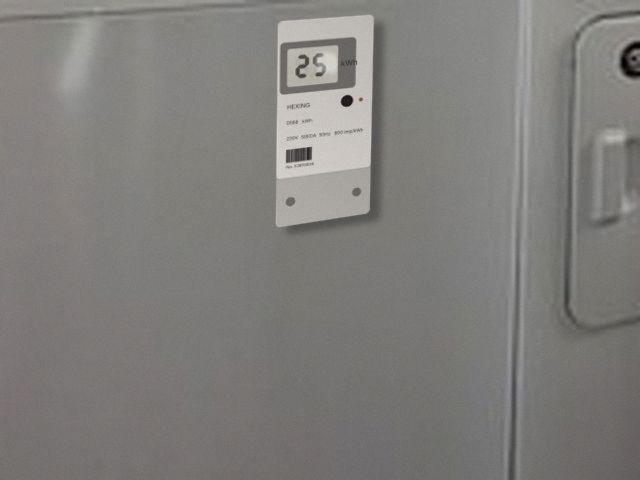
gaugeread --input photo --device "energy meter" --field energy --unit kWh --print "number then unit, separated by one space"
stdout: 25 kWh
